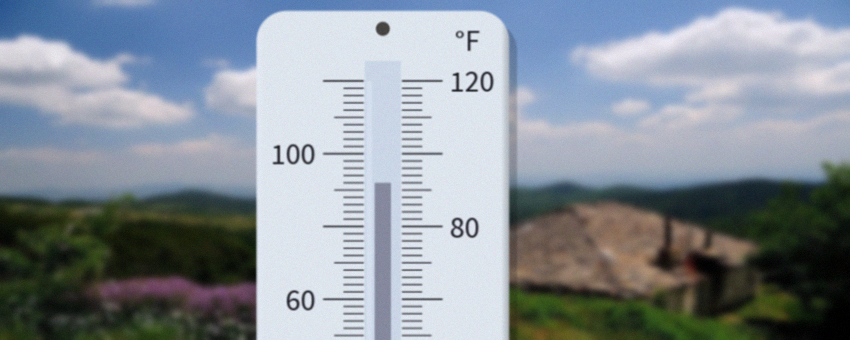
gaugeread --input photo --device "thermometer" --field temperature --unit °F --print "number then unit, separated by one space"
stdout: 92 °F
